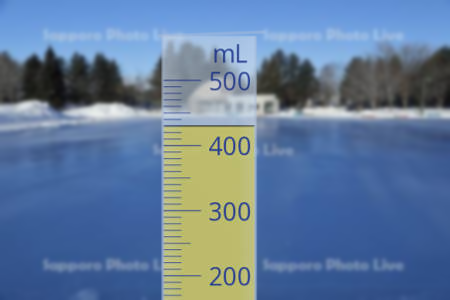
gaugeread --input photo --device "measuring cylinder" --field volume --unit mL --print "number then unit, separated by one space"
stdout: 430 mL
